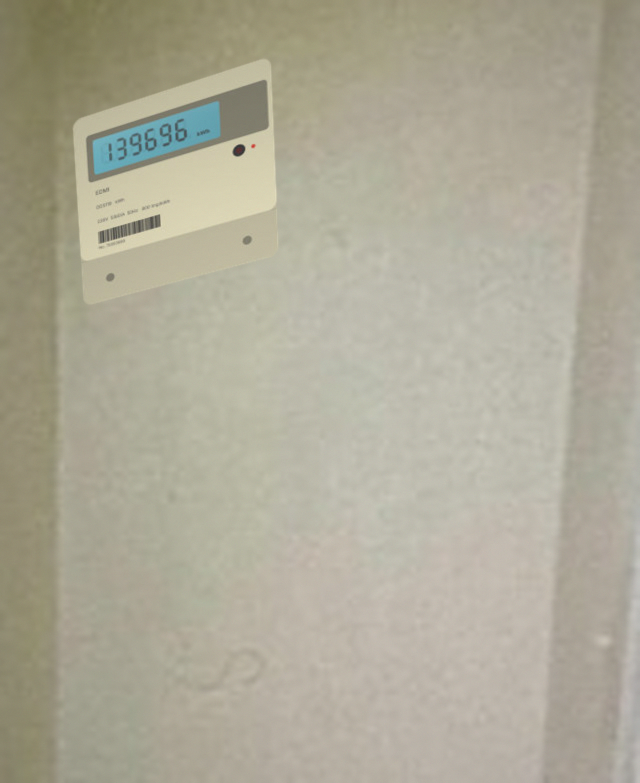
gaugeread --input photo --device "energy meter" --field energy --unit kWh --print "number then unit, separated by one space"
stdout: 139696 kWh
